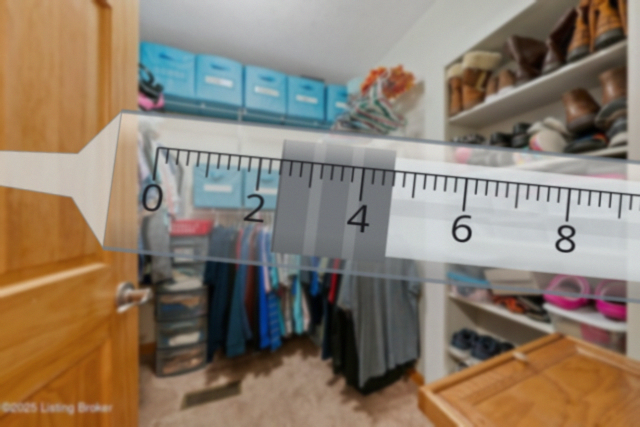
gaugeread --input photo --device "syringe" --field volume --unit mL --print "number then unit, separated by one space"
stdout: 2.4 mL
